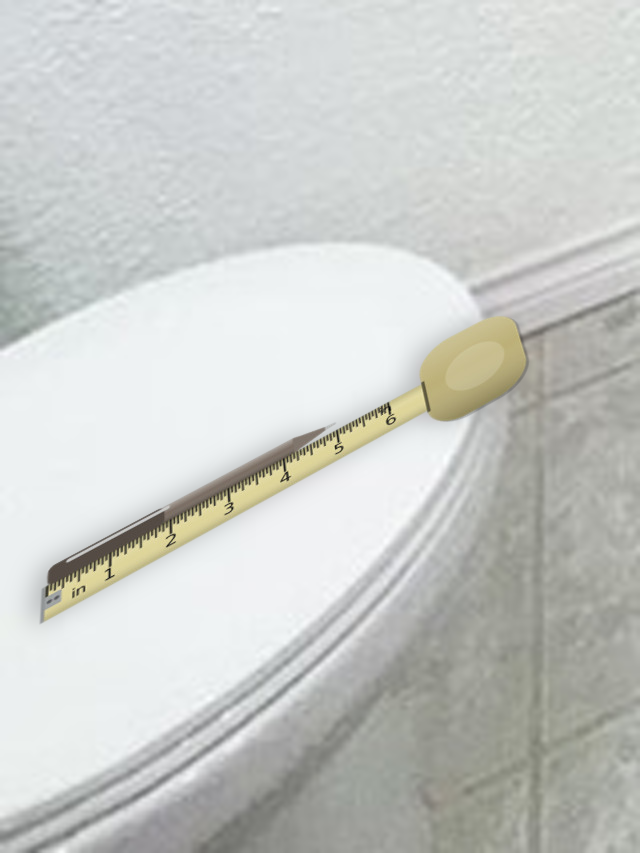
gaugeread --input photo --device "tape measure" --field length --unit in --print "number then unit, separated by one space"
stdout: 5 in
